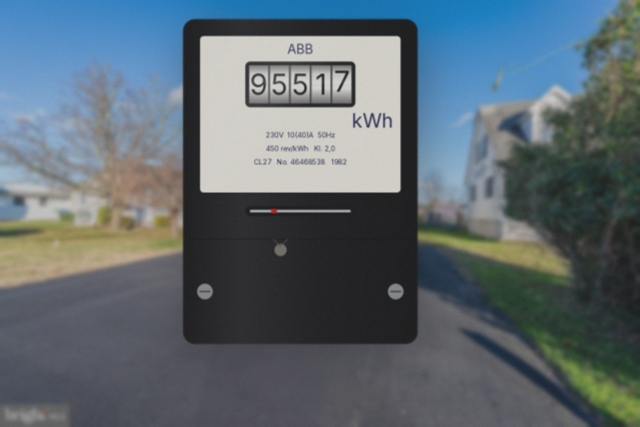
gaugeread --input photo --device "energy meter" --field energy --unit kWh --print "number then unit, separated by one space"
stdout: 95517 kWh
